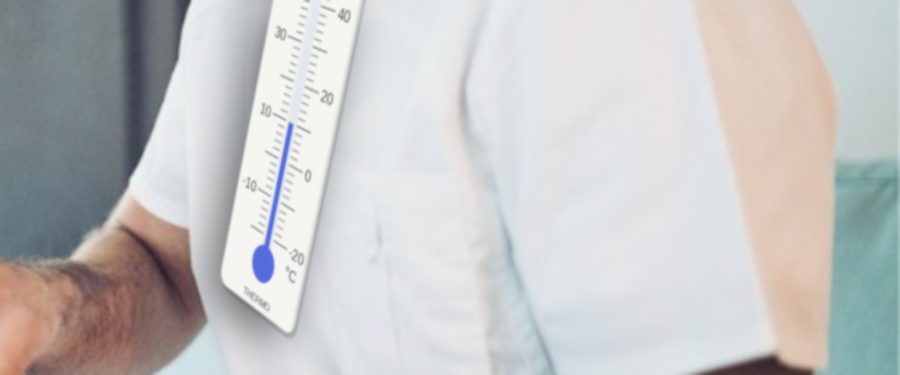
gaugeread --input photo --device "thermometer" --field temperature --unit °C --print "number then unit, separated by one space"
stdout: 10 °C
